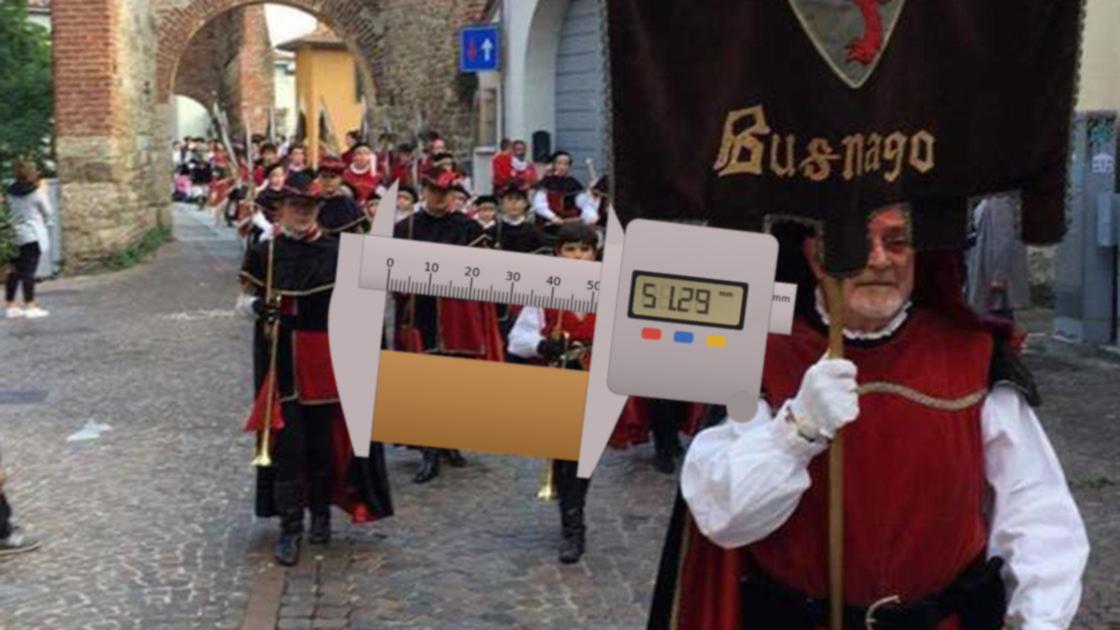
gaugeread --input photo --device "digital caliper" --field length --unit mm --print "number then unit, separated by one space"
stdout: 51.29 mm
